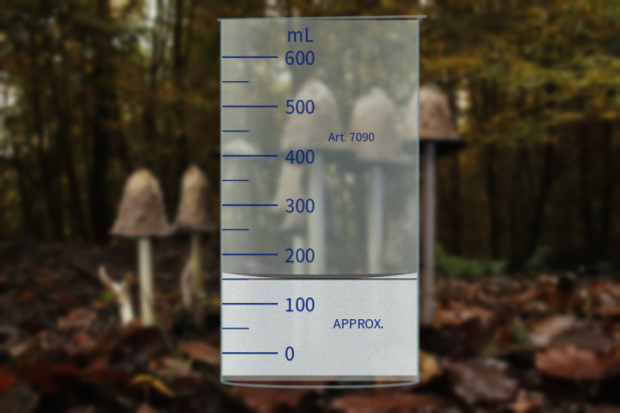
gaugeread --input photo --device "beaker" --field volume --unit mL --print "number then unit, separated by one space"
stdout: 150 mL
